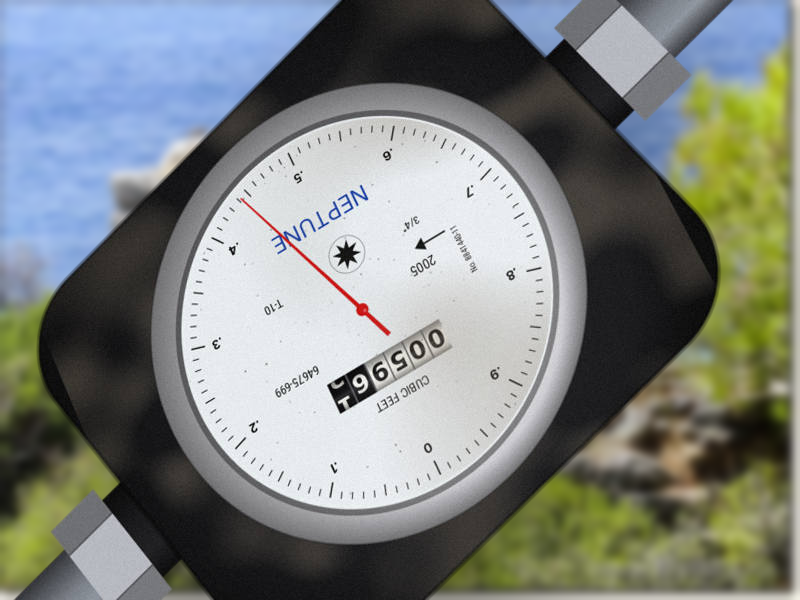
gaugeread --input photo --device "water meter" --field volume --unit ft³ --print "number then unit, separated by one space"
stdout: 5961.44 ft³
